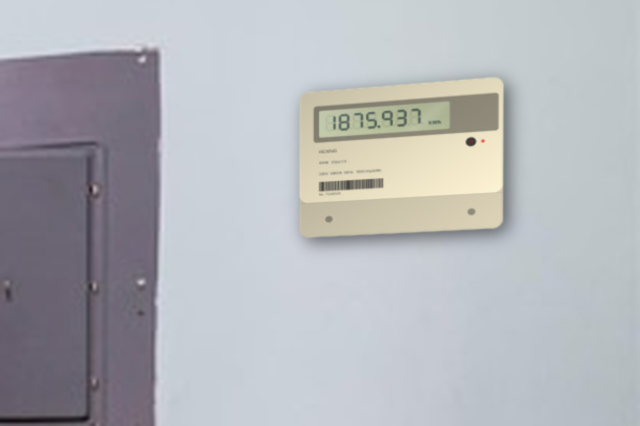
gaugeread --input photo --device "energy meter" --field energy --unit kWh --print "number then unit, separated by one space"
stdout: 1875.937 kWh
